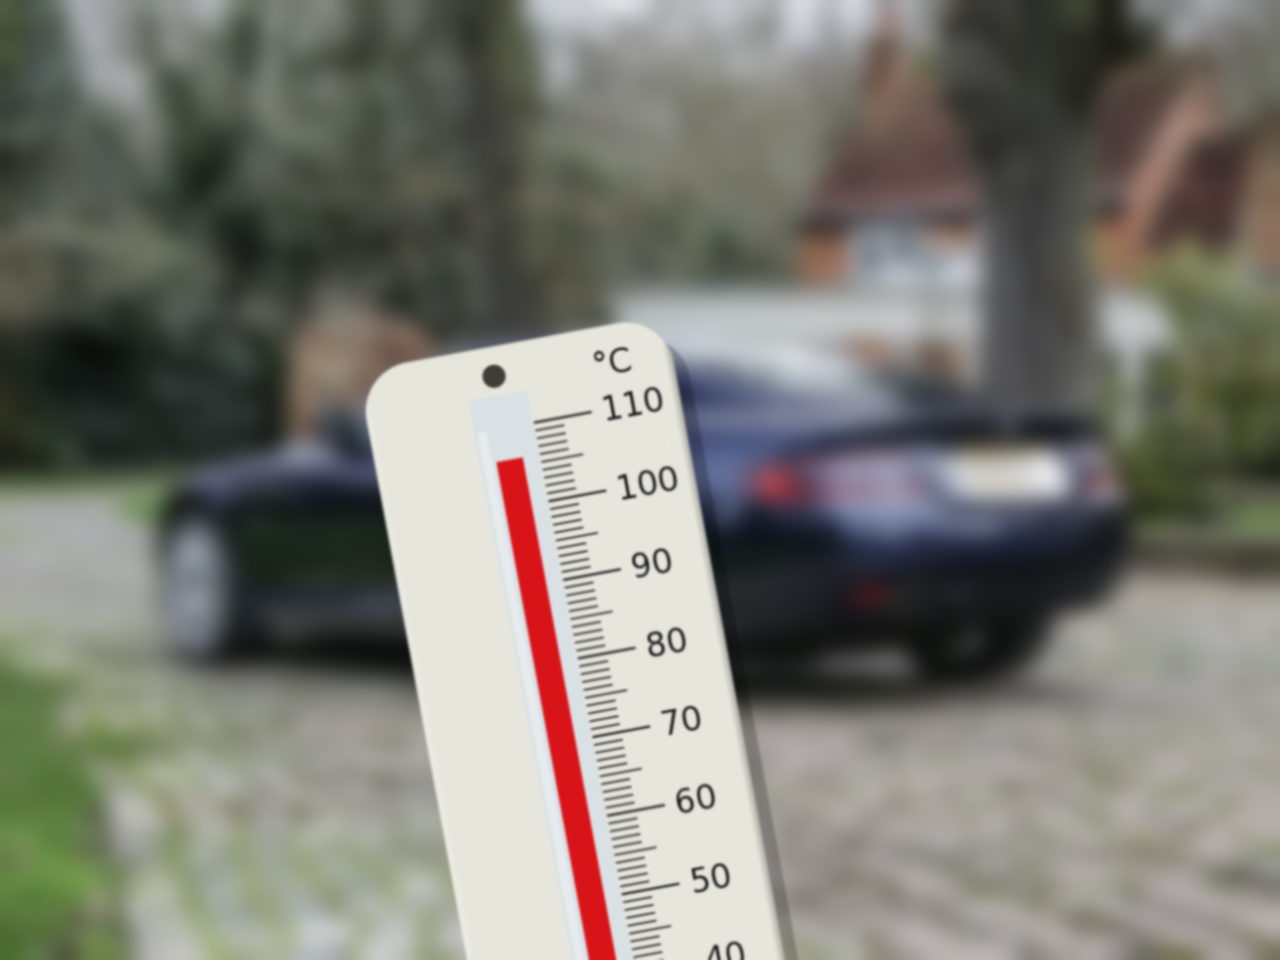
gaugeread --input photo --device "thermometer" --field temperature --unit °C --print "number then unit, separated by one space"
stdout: 106 °C
